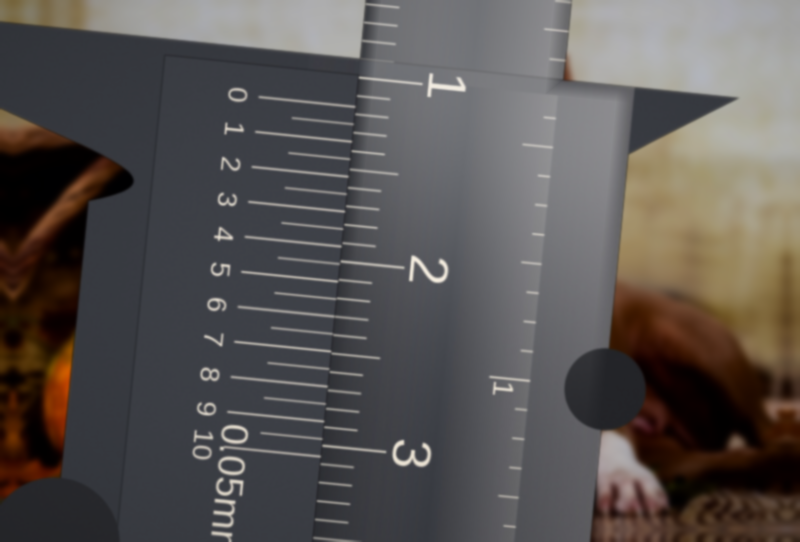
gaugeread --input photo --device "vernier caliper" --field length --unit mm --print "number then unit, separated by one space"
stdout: 11.6 mm
